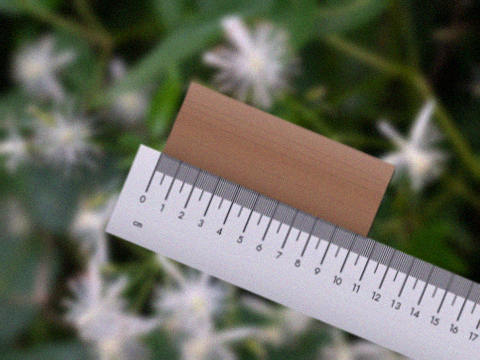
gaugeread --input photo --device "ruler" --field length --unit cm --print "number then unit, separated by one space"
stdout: 10.5 cm
